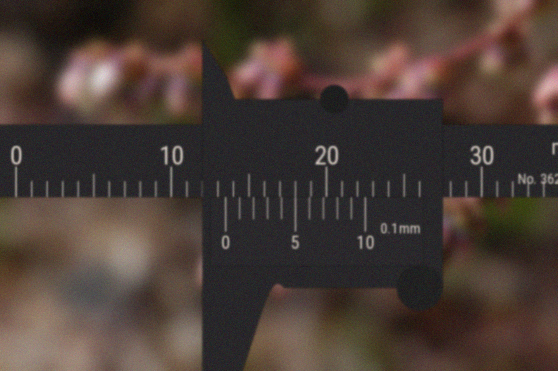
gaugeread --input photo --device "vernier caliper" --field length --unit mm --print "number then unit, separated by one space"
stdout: 13.5 mm
